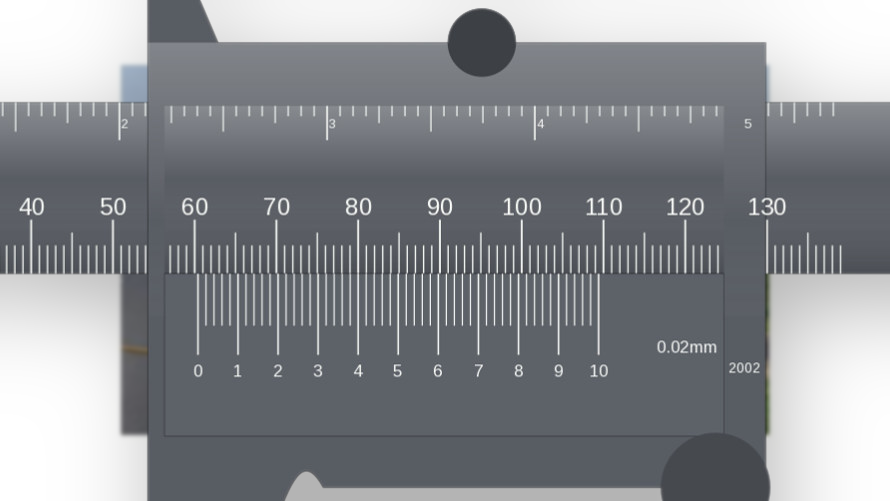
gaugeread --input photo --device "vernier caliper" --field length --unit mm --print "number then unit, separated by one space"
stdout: 60.4 mm
